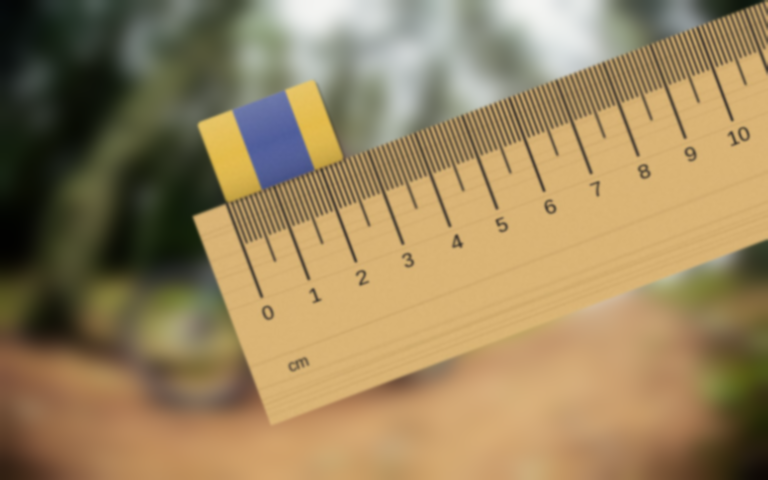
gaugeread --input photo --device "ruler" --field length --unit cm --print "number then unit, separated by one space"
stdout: 2.5 cm
